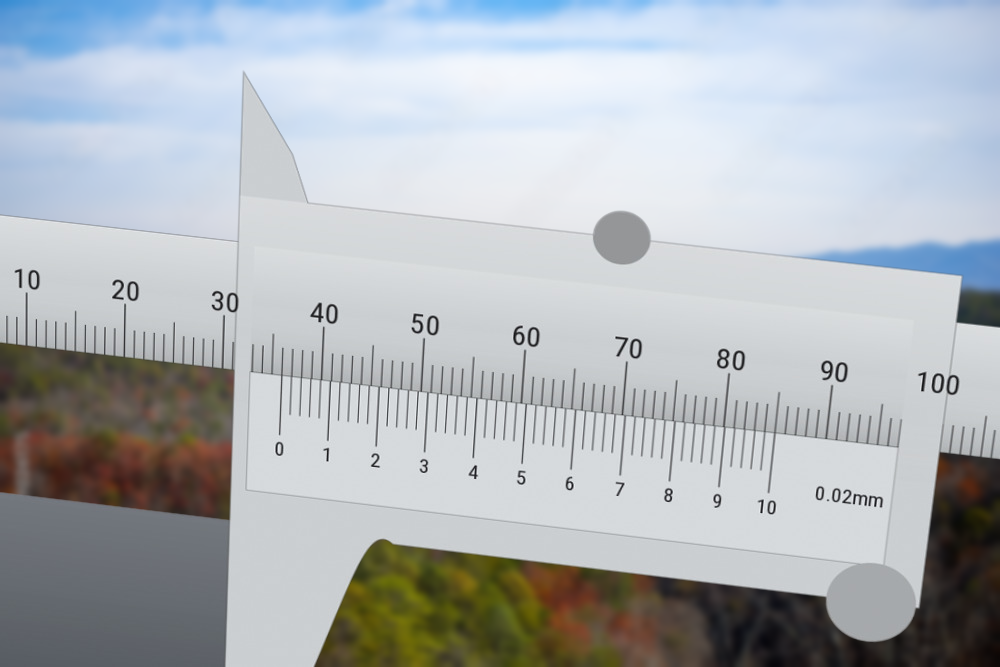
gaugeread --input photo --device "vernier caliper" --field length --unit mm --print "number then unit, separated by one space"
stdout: 36.0 mm
